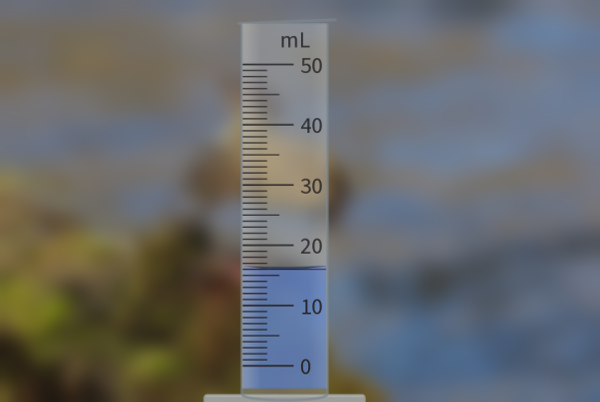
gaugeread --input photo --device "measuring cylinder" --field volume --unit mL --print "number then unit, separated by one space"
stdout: 16 mL
